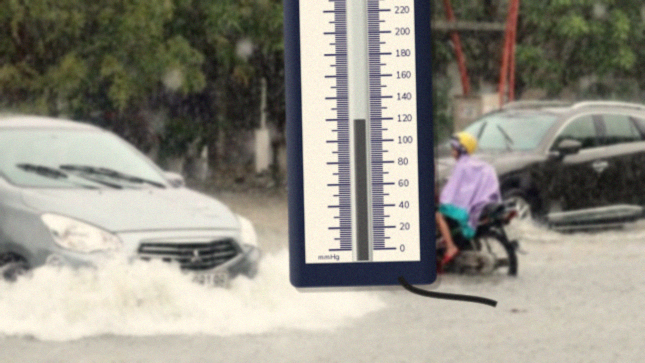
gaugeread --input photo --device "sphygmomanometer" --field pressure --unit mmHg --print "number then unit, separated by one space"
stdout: 120 mmHg
